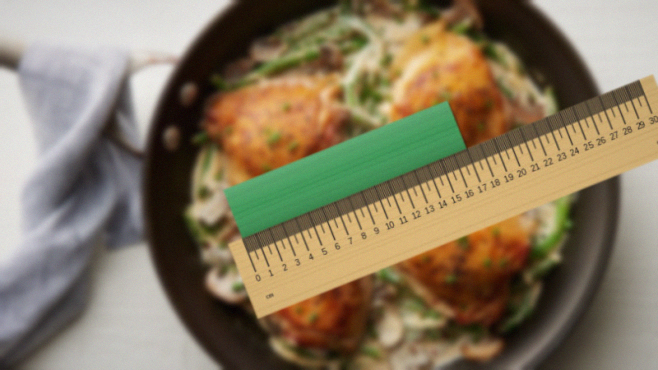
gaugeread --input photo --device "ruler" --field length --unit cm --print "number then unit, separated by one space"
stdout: 17 cm
